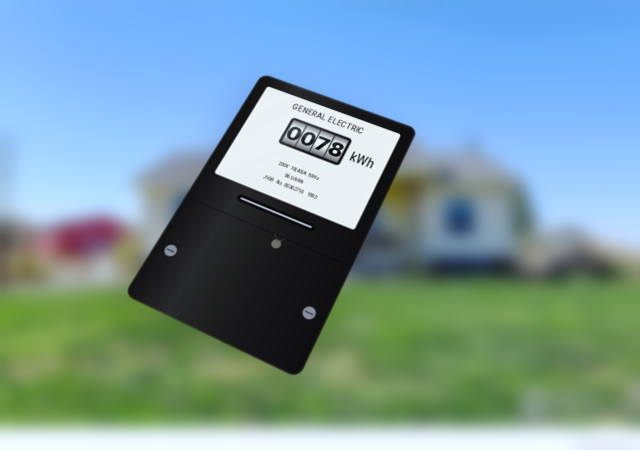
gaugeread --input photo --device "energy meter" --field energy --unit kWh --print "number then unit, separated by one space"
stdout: 78 kWh
